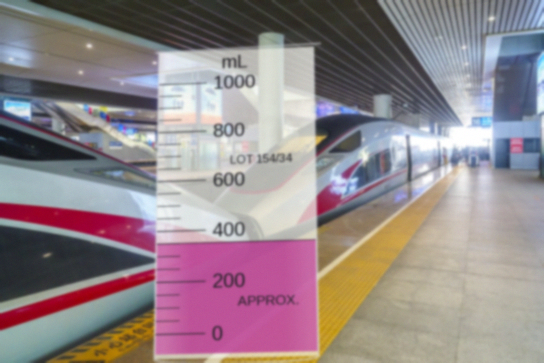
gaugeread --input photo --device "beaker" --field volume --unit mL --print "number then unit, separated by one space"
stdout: 350 mL
